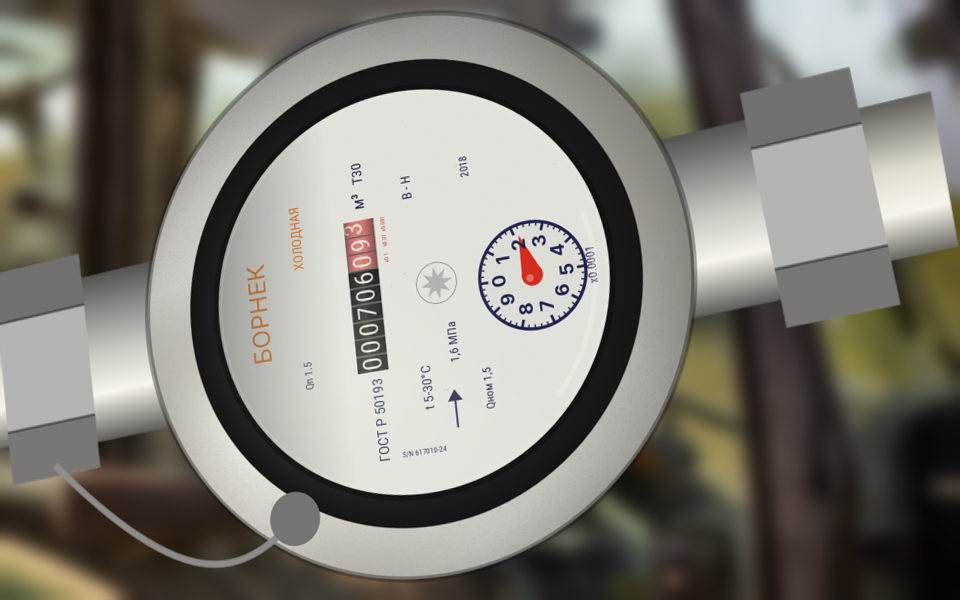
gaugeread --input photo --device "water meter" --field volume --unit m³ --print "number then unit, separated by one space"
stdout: 706.0932 m³
